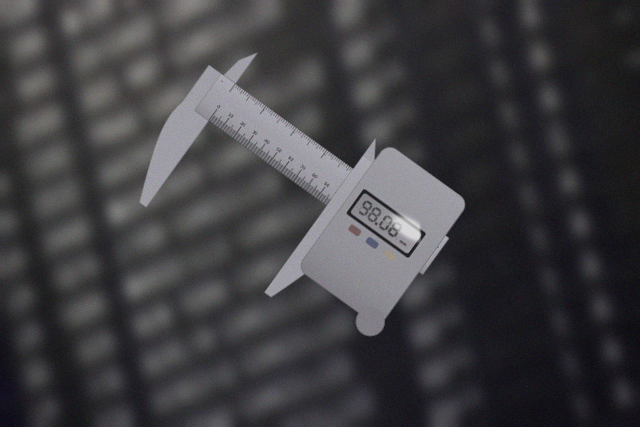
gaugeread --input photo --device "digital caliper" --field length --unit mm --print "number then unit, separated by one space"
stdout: 98.08 mm
